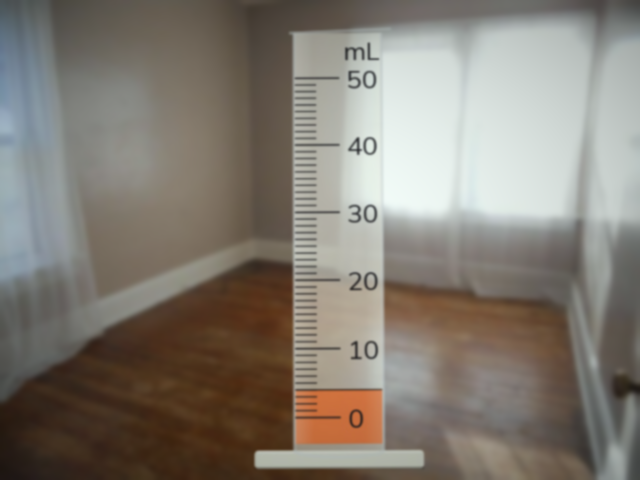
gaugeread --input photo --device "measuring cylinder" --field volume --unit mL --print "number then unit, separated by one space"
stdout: 4 mL
